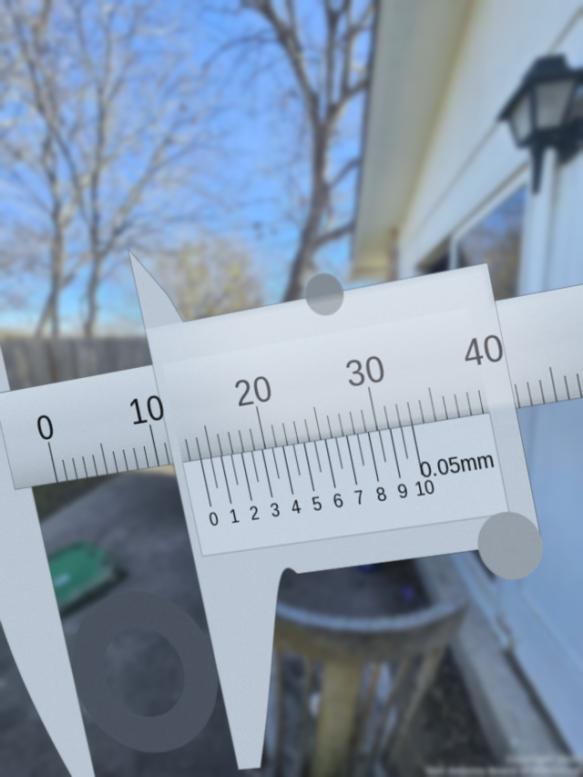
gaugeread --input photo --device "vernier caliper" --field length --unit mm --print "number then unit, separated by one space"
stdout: 14.0 mm
